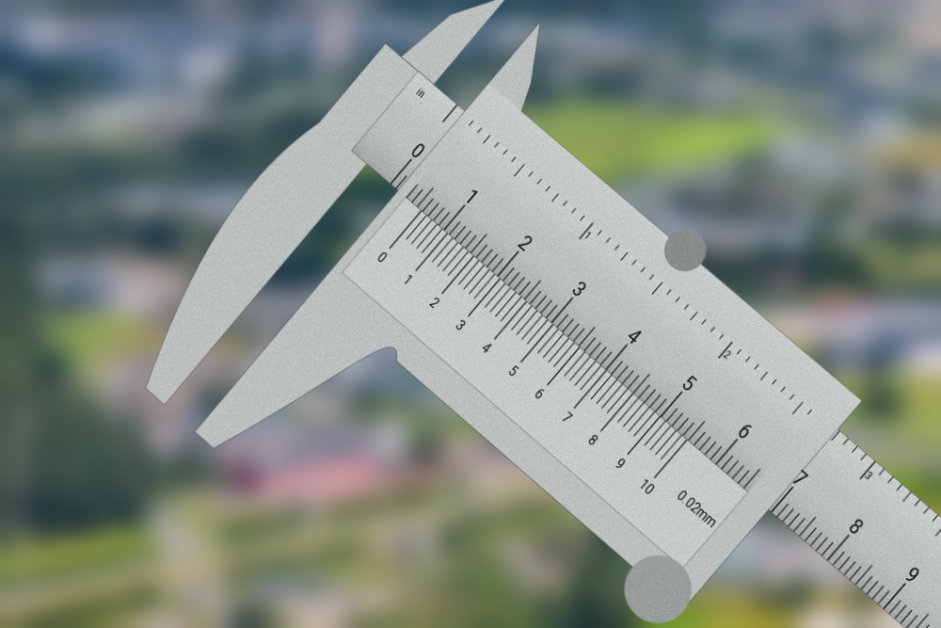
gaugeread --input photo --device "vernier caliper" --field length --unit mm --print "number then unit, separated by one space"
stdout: 5.8 mm
